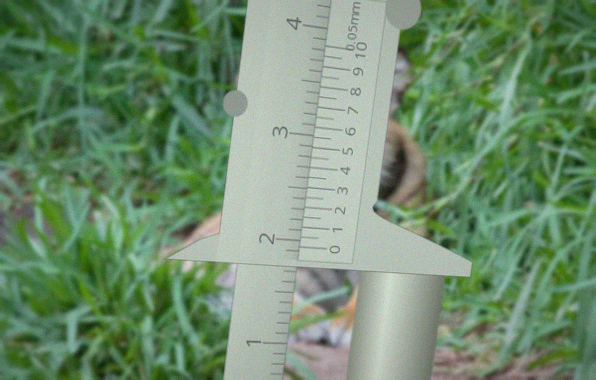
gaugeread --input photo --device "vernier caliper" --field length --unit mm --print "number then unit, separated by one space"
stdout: 19.4 mm
